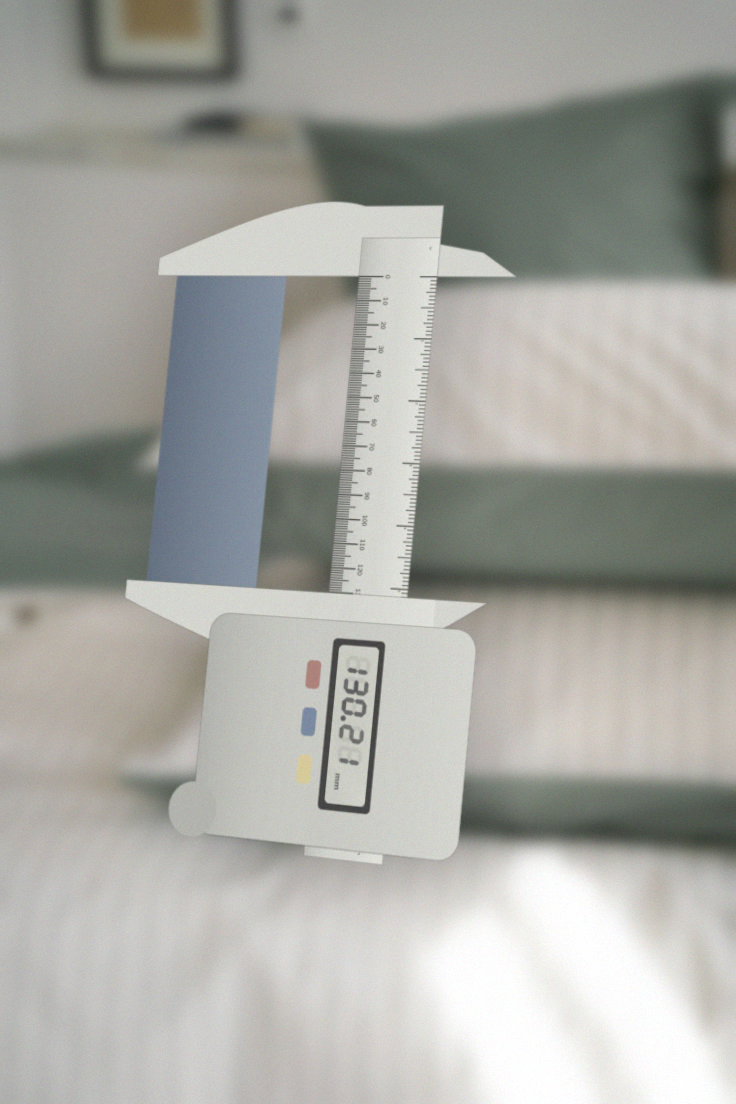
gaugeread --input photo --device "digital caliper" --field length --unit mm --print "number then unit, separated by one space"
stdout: 130.21 mm
